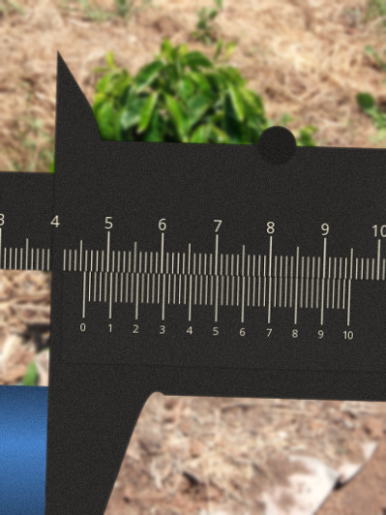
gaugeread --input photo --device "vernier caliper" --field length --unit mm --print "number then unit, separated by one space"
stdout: 45.8 mm
